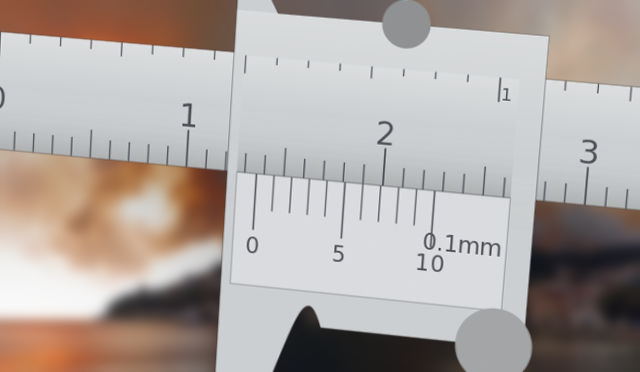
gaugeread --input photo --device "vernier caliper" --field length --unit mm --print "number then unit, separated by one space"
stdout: 13.6 mm
